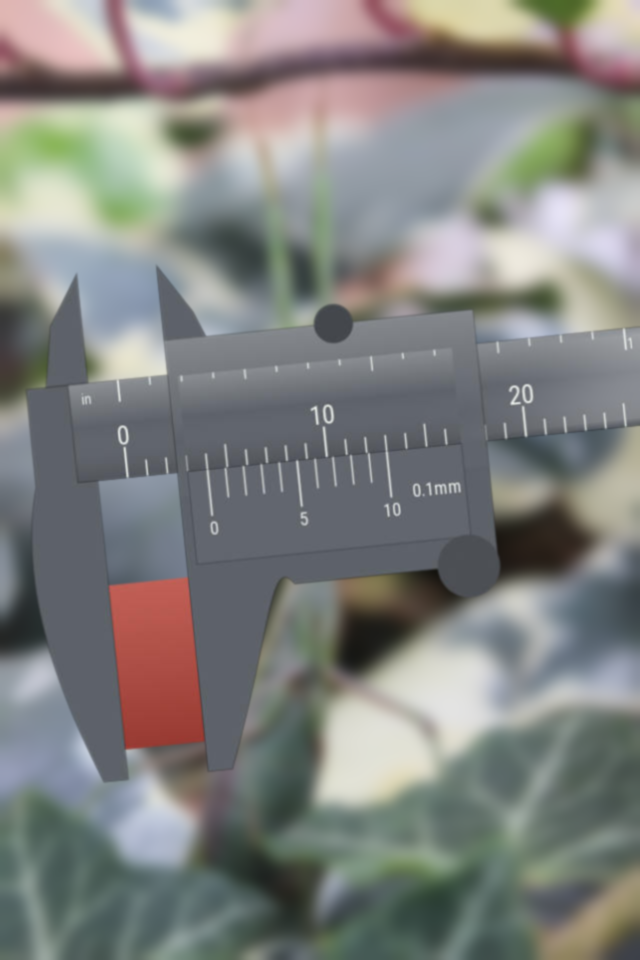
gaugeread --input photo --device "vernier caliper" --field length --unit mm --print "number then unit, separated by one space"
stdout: 4.0 mm
